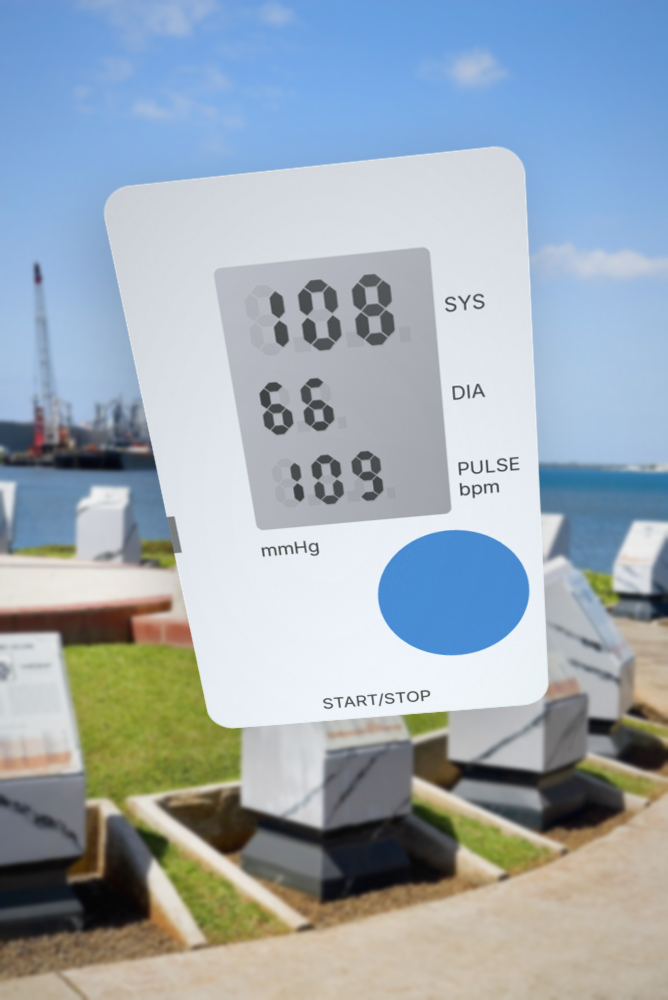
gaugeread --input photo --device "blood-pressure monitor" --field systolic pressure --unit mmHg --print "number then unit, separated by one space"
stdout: 108 mmHg
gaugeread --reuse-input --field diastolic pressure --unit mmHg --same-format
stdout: 66 mmHg
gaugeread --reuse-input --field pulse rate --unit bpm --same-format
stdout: 109 bpm
